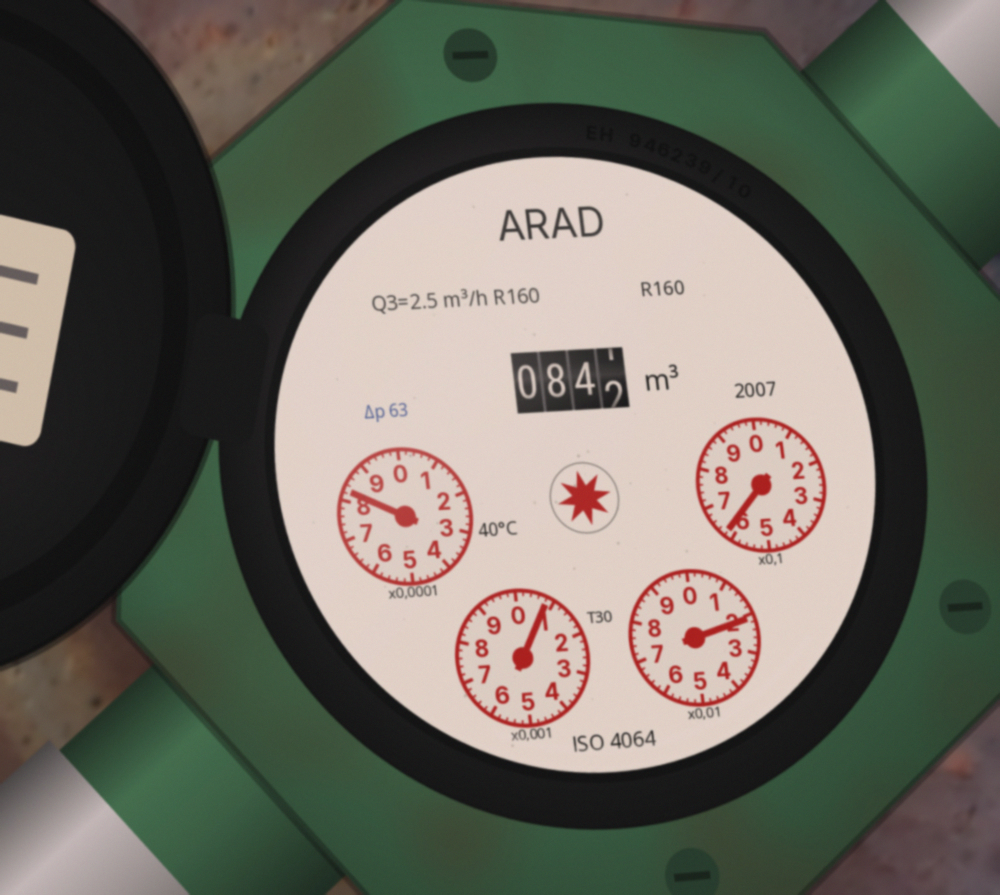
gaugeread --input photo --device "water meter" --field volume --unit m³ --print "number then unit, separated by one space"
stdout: 841.6208 m³
